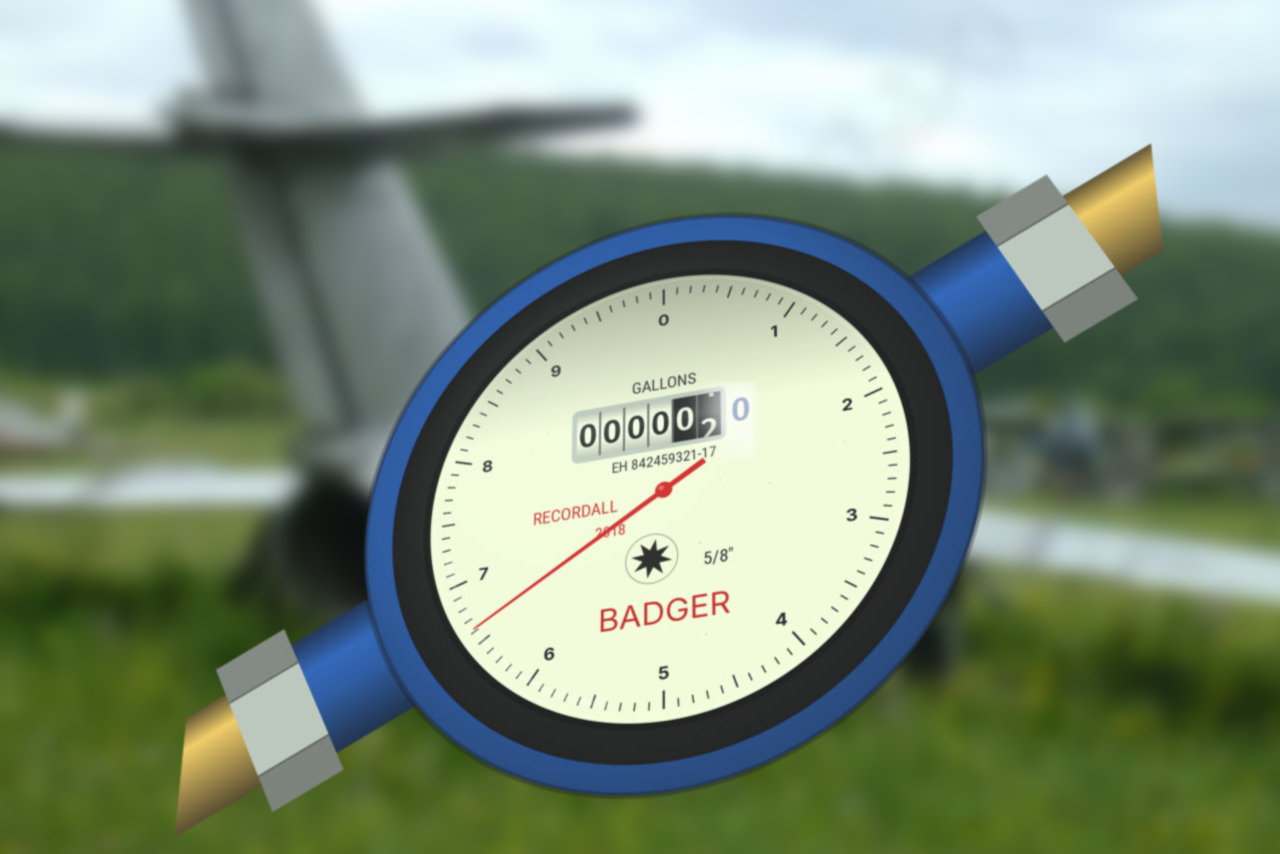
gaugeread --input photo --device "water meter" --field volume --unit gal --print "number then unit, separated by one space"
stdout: 16.6 gal
